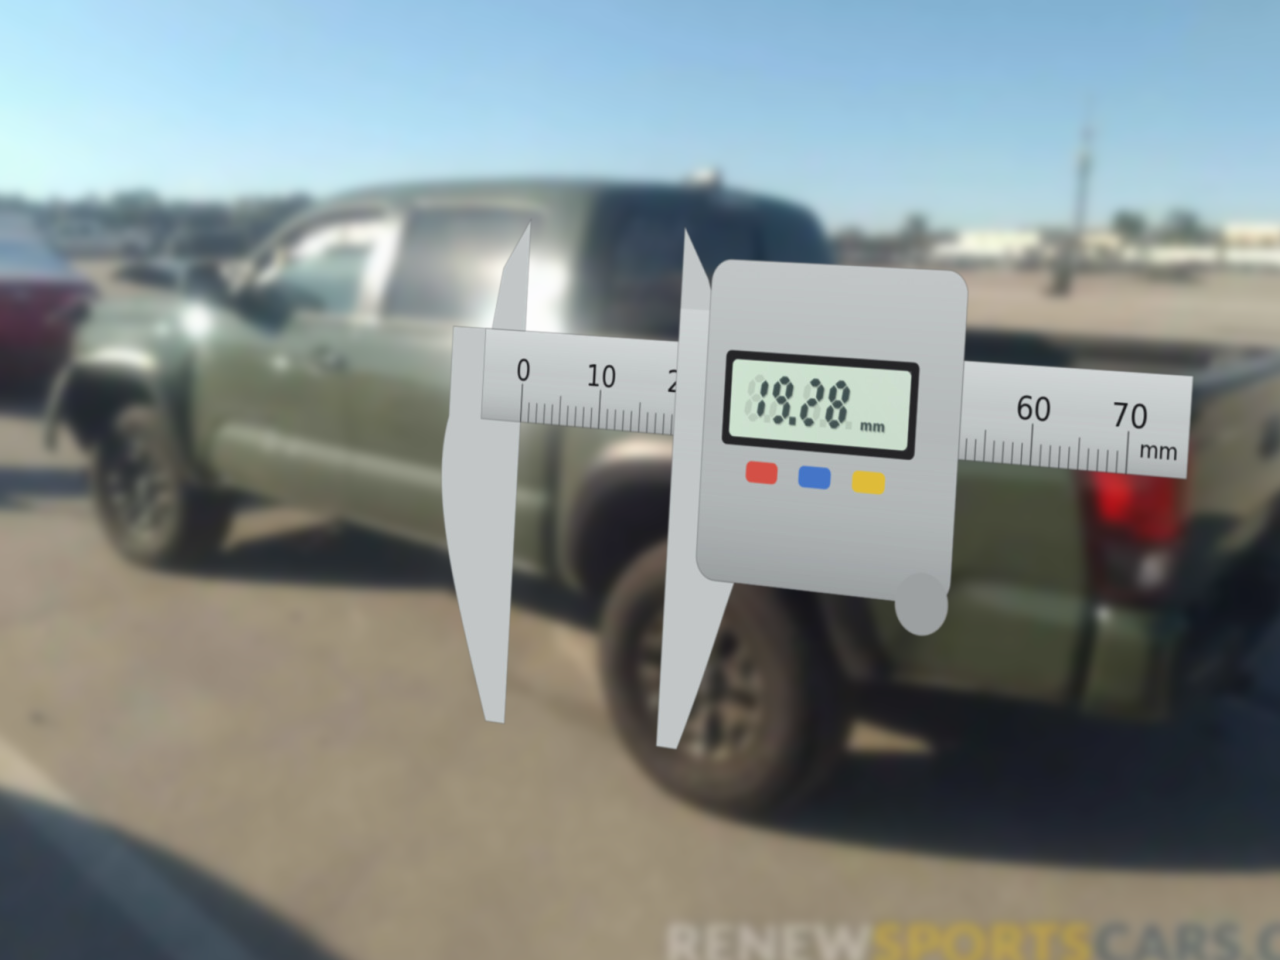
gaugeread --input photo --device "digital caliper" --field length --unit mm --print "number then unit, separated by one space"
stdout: 19.28 mm
